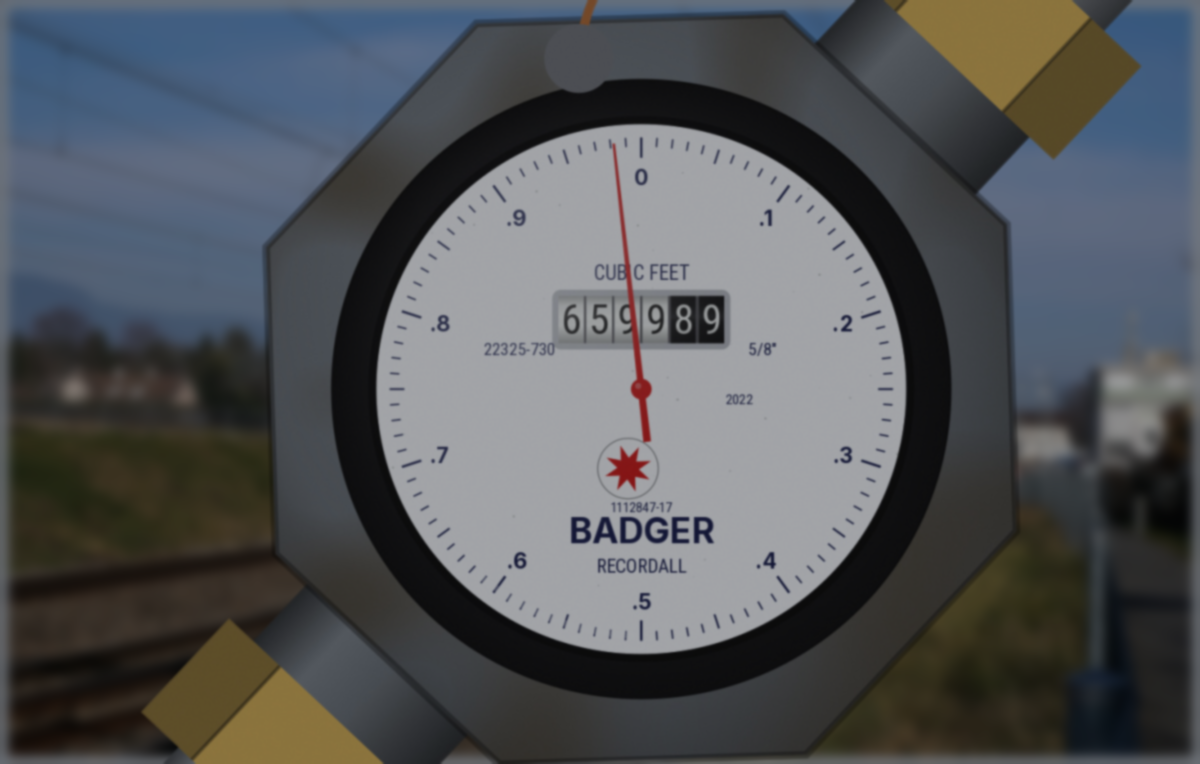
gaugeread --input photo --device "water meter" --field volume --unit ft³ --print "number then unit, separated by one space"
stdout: 659988.98 ft³
